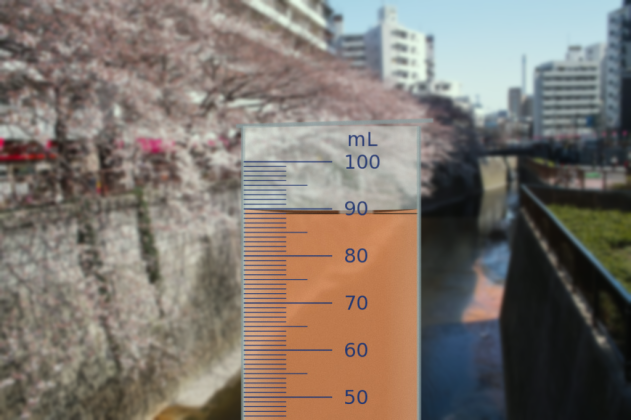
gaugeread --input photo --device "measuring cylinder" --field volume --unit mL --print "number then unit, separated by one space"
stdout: 89 mL
